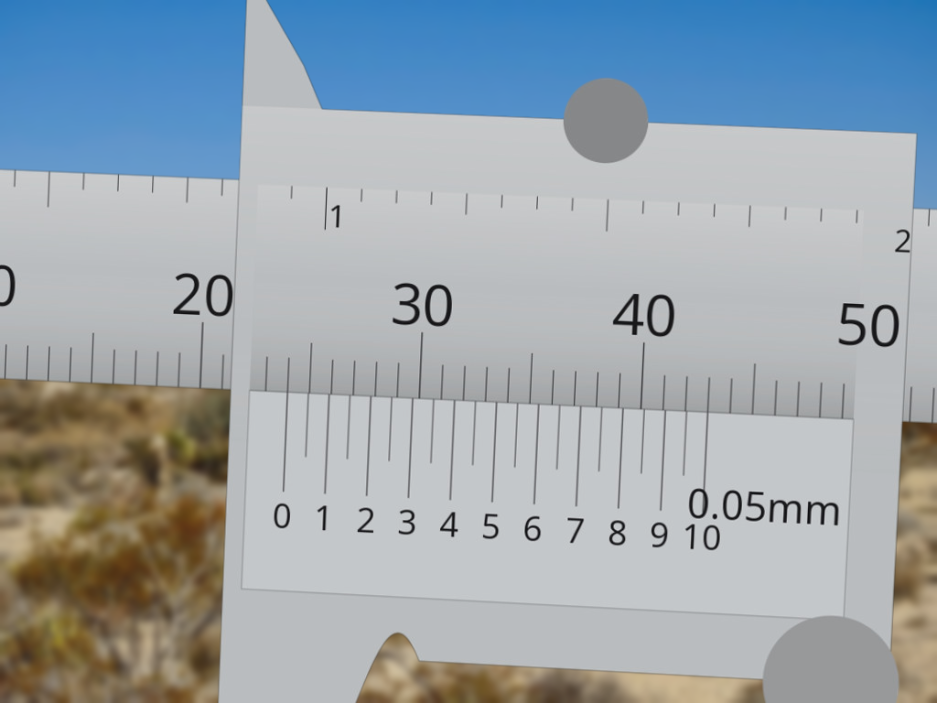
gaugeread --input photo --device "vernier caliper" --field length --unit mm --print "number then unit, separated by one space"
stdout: 24.00 mm
